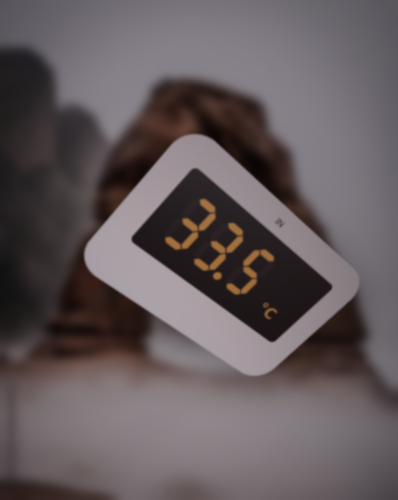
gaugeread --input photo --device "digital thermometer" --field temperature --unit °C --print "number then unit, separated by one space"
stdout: 33.5 °C
